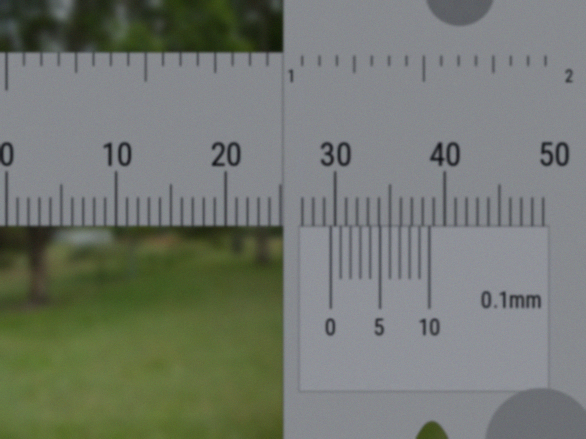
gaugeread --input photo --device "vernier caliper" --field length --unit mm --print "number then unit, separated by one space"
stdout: 29.6 mm
